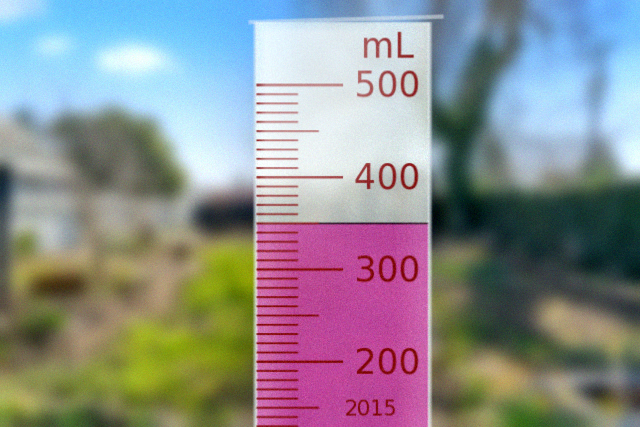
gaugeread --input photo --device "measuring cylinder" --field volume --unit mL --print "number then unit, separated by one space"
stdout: 350 mL
